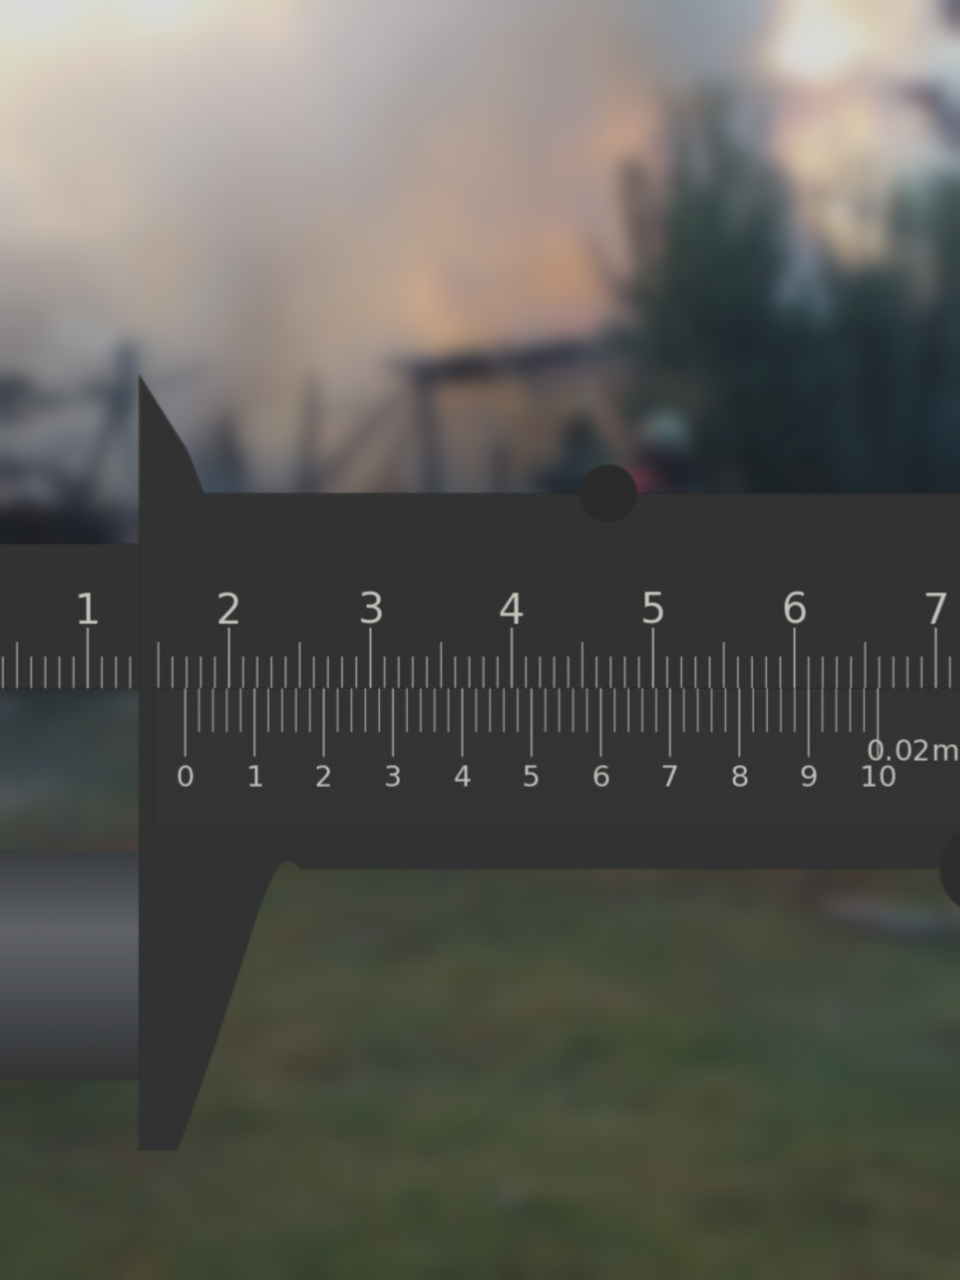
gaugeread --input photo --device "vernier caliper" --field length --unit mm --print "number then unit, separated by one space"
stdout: 16.9 mm
